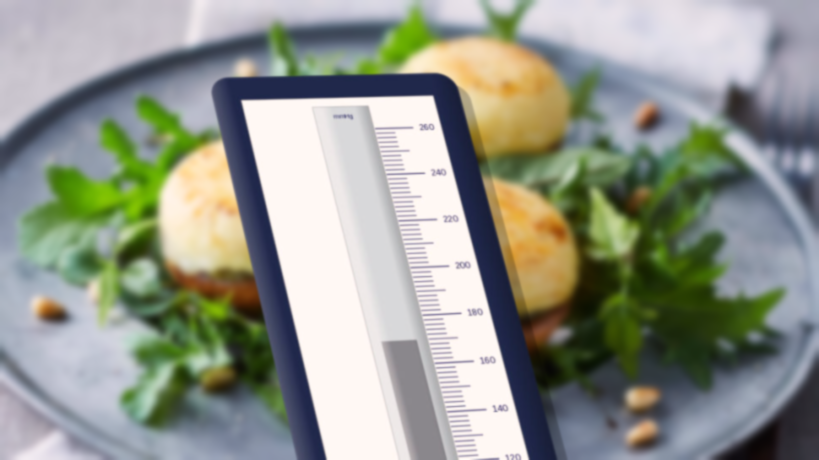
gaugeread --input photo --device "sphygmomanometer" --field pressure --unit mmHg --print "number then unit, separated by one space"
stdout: 170 mmHg
